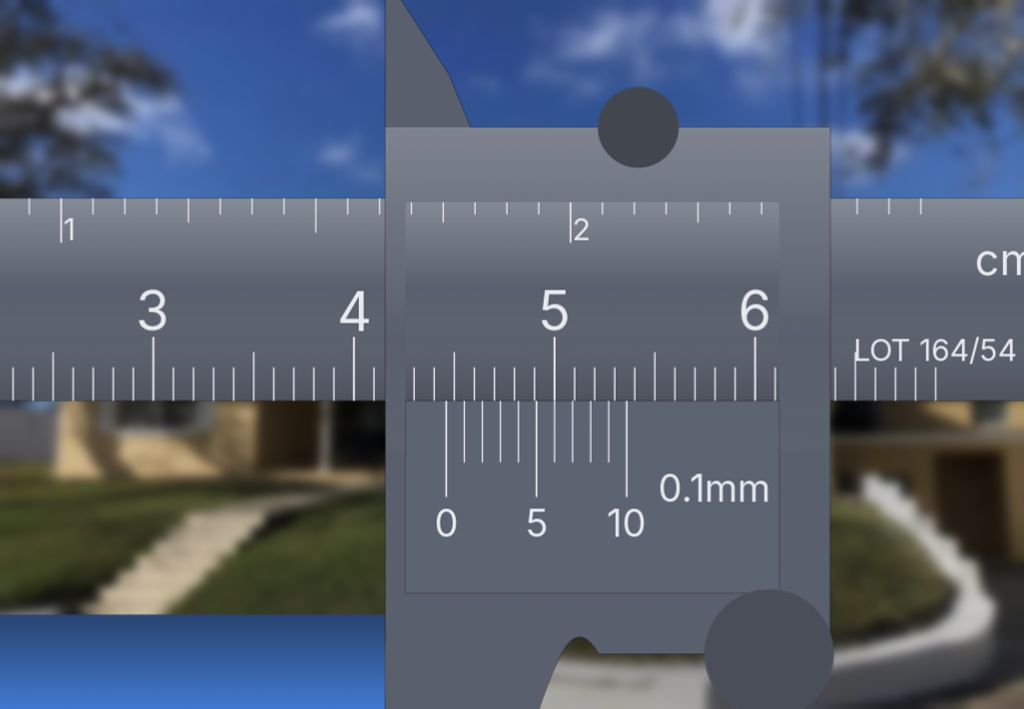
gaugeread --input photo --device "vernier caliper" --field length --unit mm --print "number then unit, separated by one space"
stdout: 44.6 mm
